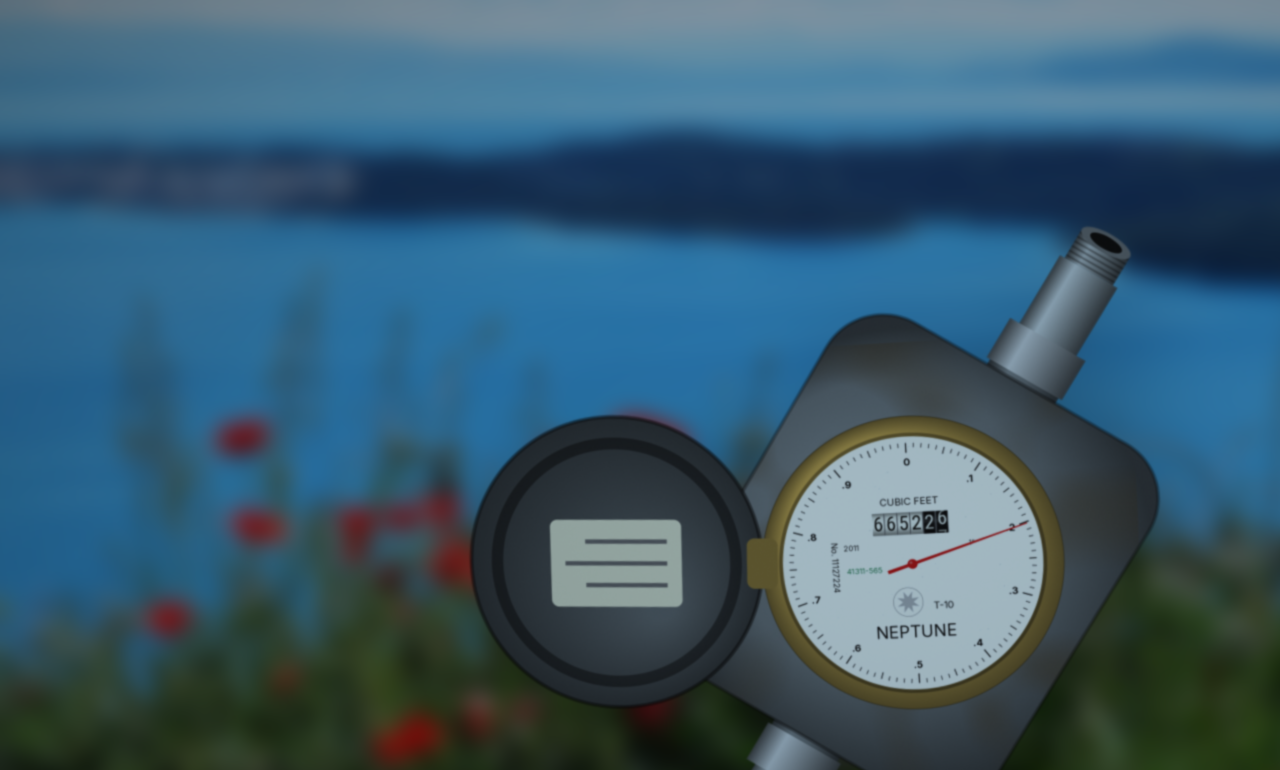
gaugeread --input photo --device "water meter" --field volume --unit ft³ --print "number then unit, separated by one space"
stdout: 665226.20 ft³
